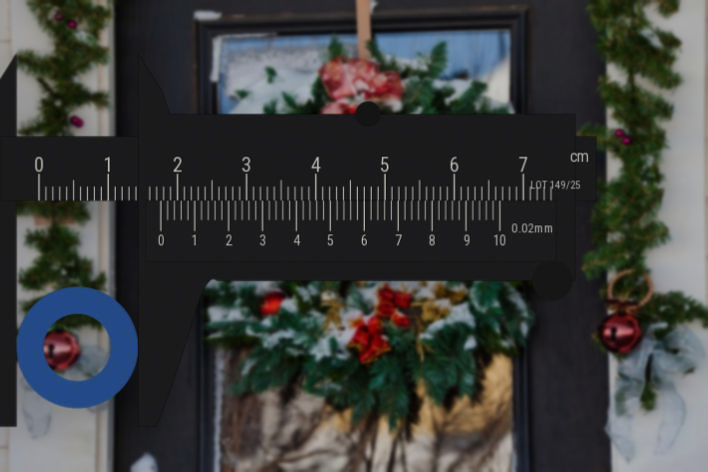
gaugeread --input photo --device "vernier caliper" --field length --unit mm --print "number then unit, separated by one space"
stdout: 17.6 mm
